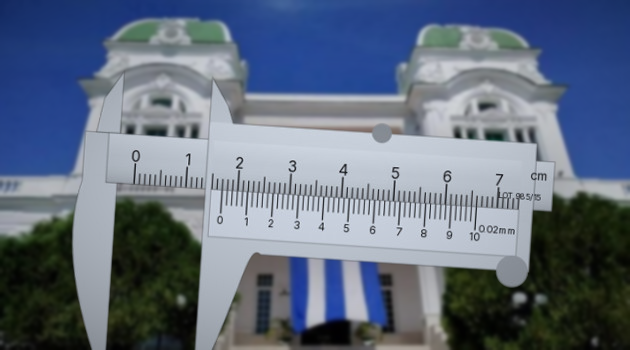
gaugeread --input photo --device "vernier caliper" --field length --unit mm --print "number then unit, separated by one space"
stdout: 17.0 mm
